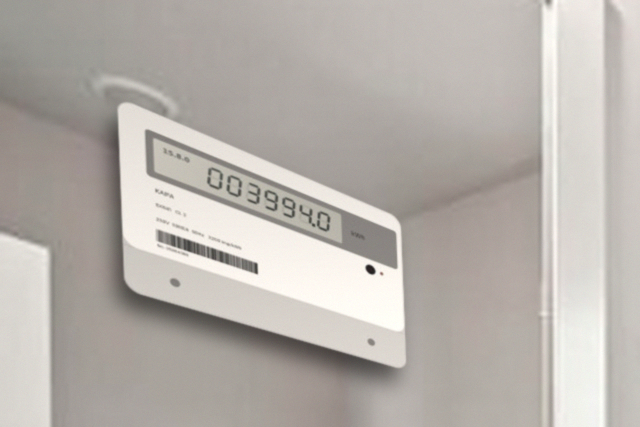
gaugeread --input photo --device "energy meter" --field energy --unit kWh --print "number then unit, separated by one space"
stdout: 3994.0 kWh
